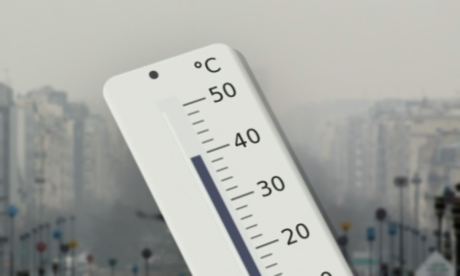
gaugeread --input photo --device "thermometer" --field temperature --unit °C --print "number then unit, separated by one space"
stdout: 40 °C
